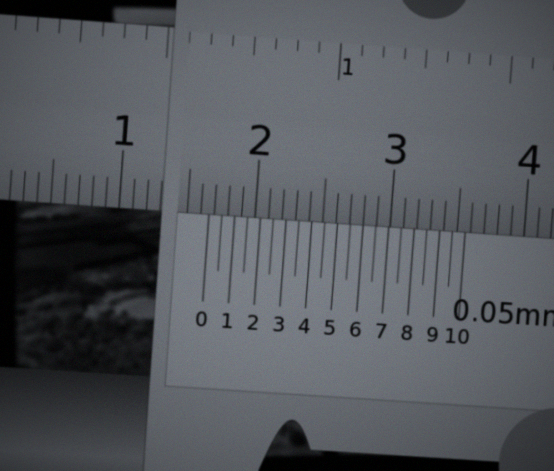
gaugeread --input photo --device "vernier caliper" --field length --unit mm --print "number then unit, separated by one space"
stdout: 16.6 mm
